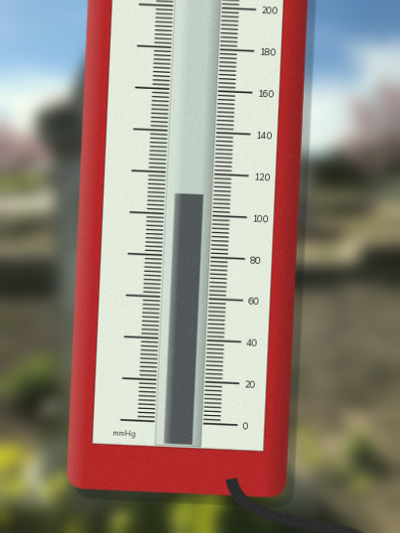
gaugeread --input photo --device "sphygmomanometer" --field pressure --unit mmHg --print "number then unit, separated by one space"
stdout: 110 mmHg
